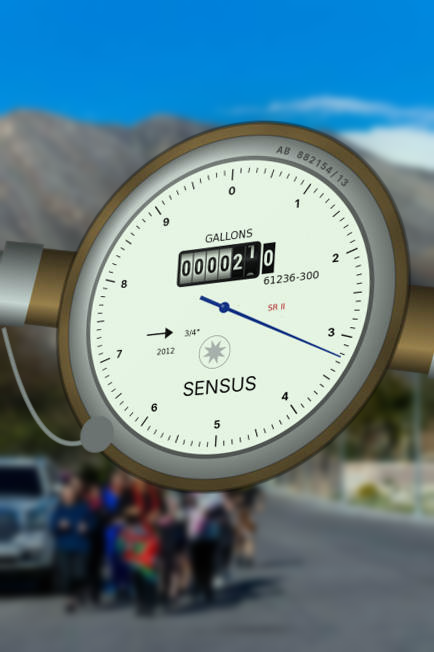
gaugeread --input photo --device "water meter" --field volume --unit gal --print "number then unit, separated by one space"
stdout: 213.2 gal
